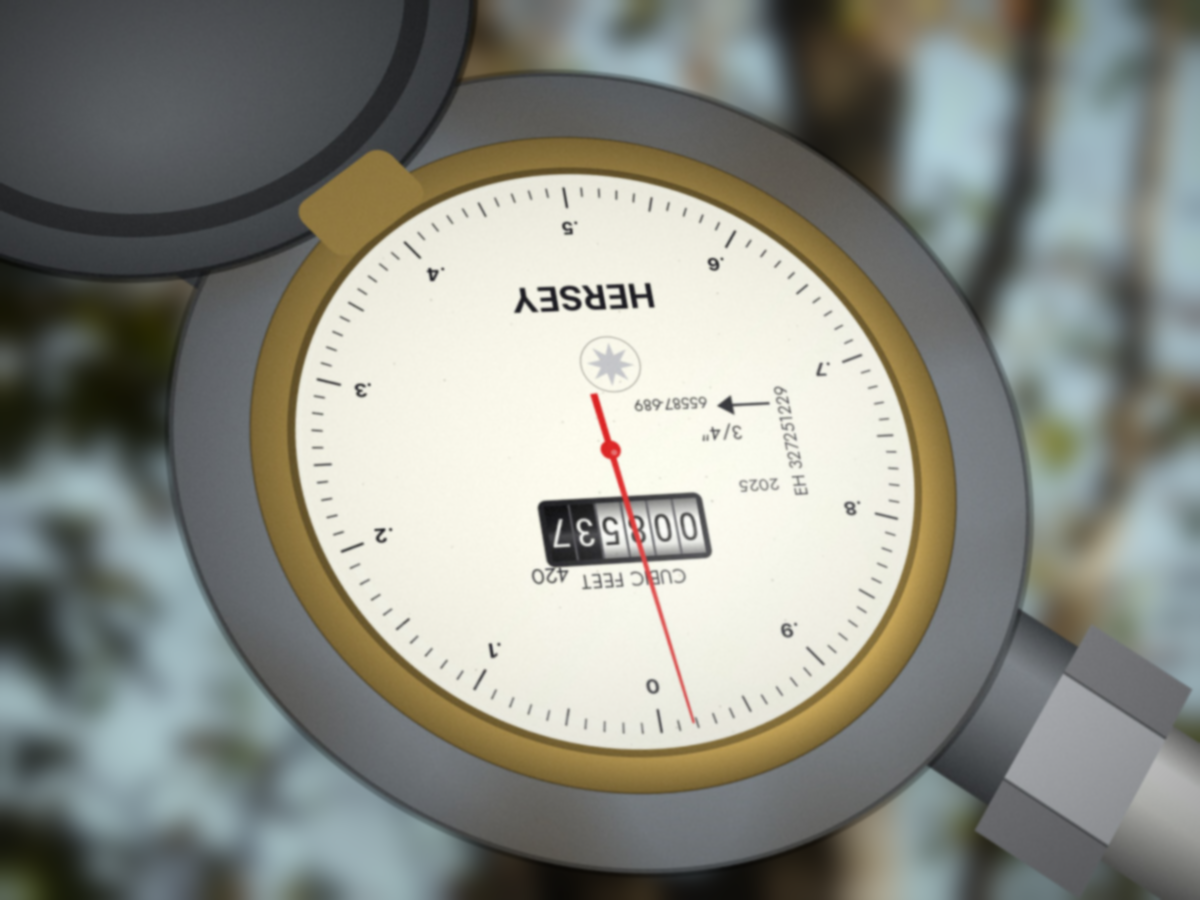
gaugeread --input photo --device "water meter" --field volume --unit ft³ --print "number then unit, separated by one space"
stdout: 8536.98 ft³
